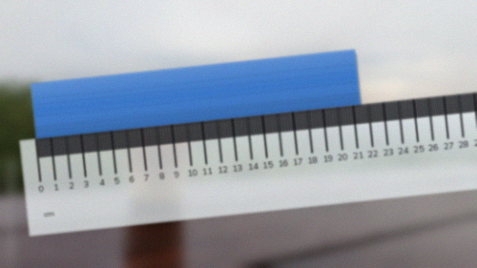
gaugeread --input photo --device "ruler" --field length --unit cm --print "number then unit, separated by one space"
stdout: 21.5 cm
